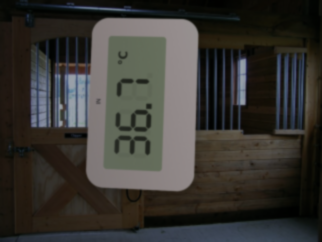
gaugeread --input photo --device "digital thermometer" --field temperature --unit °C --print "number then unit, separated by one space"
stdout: 36.7 °C
